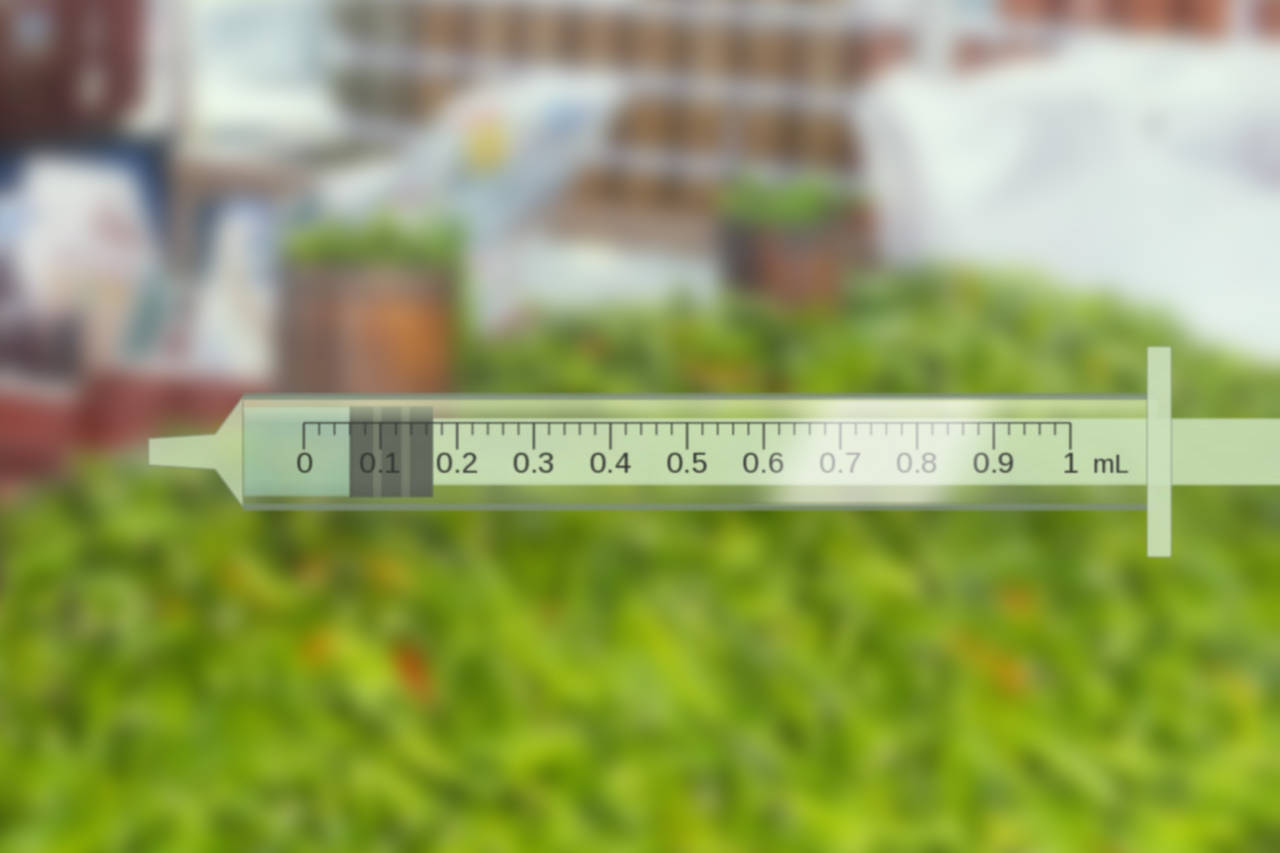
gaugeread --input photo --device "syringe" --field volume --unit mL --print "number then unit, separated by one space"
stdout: 0.06 mL
